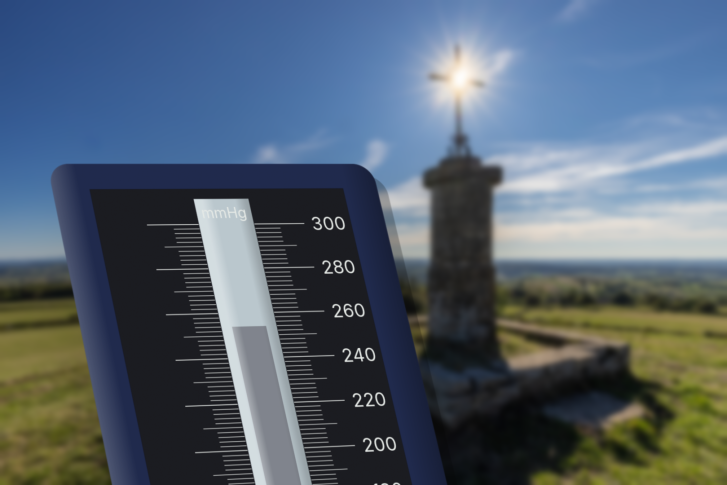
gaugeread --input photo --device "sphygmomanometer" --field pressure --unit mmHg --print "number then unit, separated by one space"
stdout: 254 mmHg
